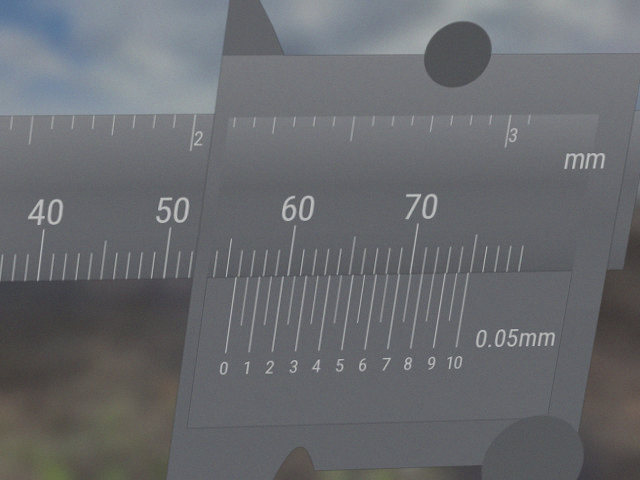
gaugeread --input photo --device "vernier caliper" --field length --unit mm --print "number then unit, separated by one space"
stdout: 55.8 mm
